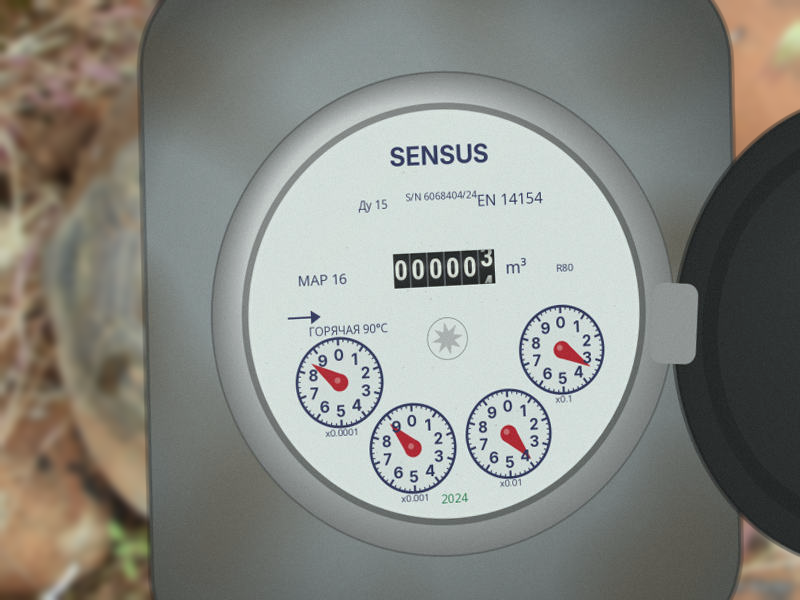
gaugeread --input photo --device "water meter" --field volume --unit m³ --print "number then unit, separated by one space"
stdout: 3.3388 m³
